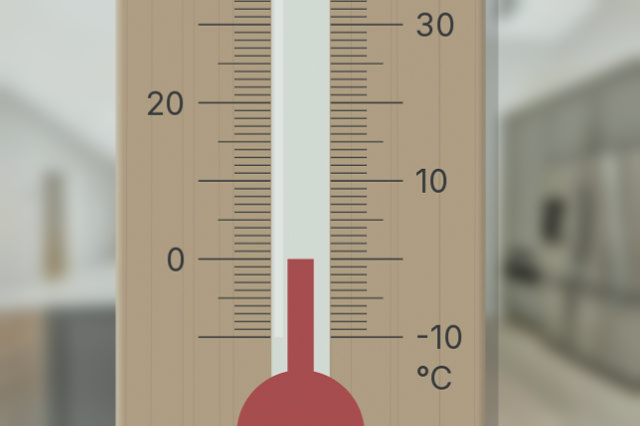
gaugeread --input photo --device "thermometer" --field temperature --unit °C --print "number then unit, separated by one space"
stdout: 0 °C
